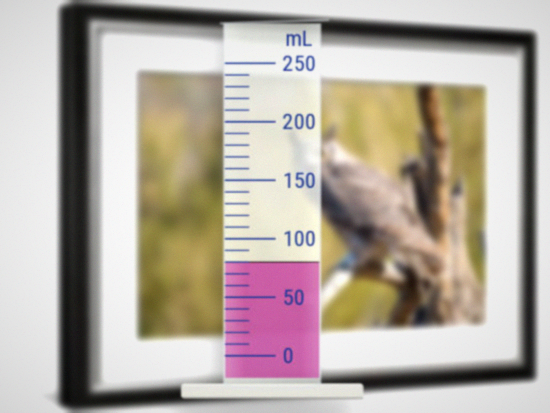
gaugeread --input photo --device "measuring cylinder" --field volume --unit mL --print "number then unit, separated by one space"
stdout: 80 mL
